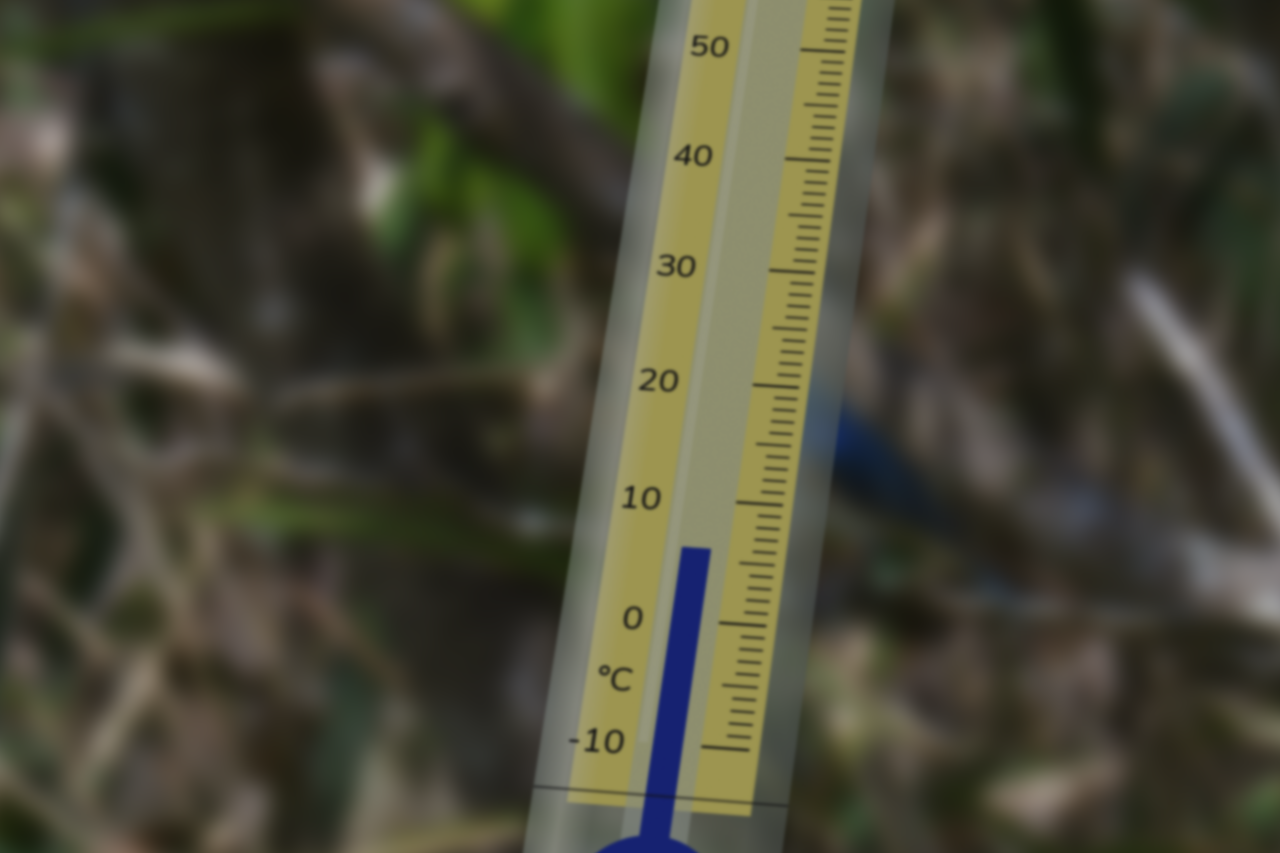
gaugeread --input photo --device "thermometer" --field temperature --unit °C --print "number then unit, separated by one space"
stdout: 6 °C
